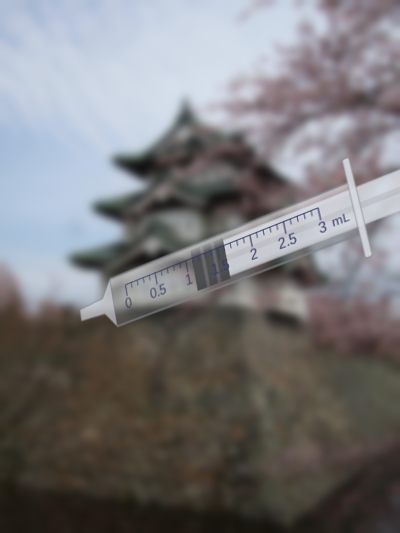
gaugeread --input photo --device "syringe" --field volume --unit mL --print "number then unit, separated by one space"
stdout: 1.1 mL
